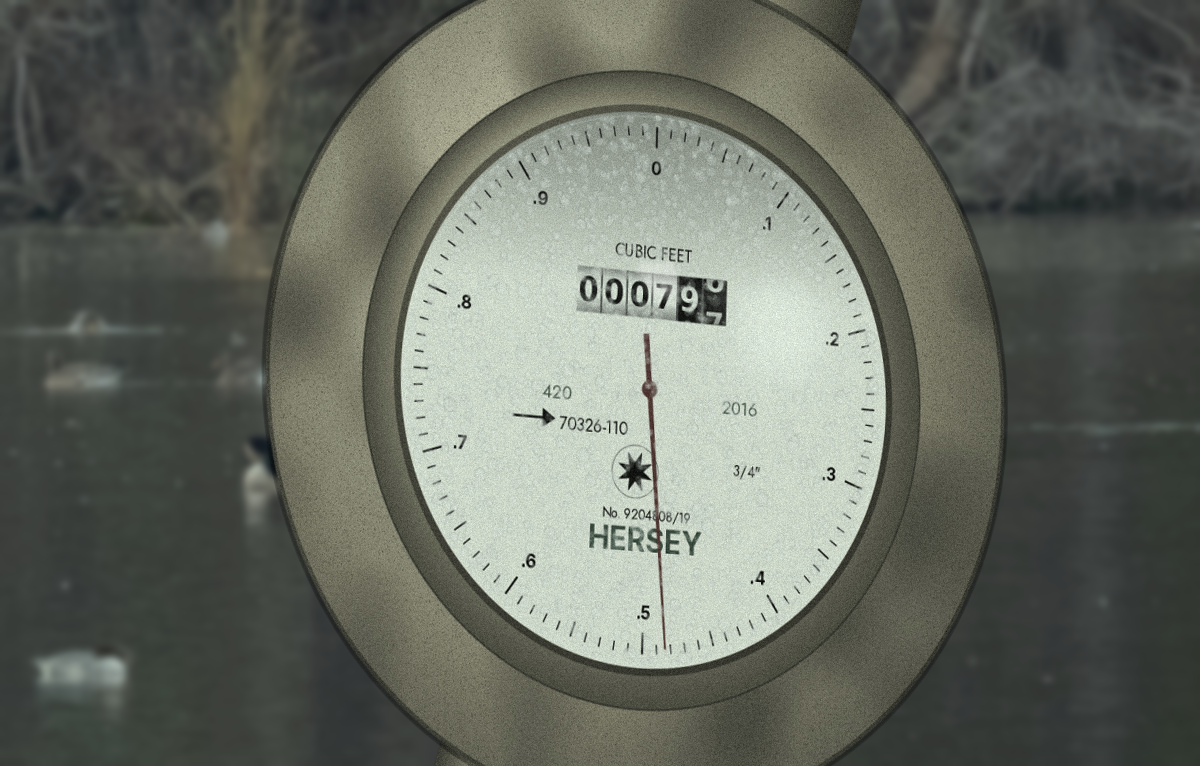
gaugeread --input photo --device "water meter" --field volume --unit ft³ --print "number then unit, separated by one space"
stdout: 796.48 ft³
